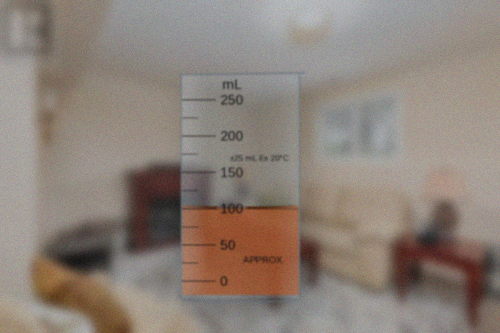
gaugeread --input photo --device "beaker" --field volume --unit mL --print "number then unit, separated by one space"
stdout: 100 mL
